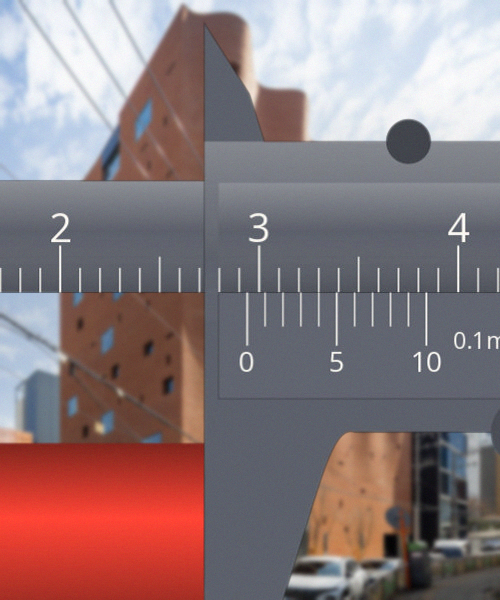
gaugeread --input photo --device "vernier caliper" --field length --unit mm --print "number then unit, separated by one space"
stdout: 29.4 mm
